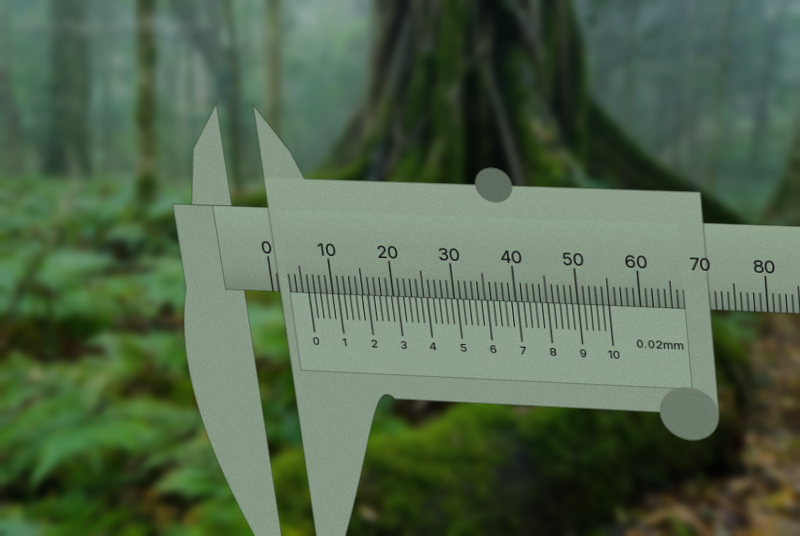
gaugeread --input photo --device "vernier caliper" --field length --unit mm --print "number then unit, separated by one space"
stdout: 6.0 mm
